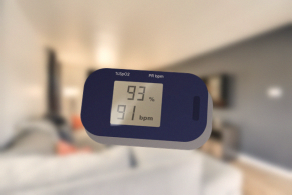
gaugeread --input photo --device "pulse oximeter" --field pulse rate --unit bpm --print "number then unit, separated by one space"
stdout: 91 bpm
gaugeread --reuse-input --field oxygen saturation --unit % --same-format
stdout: 93 %
